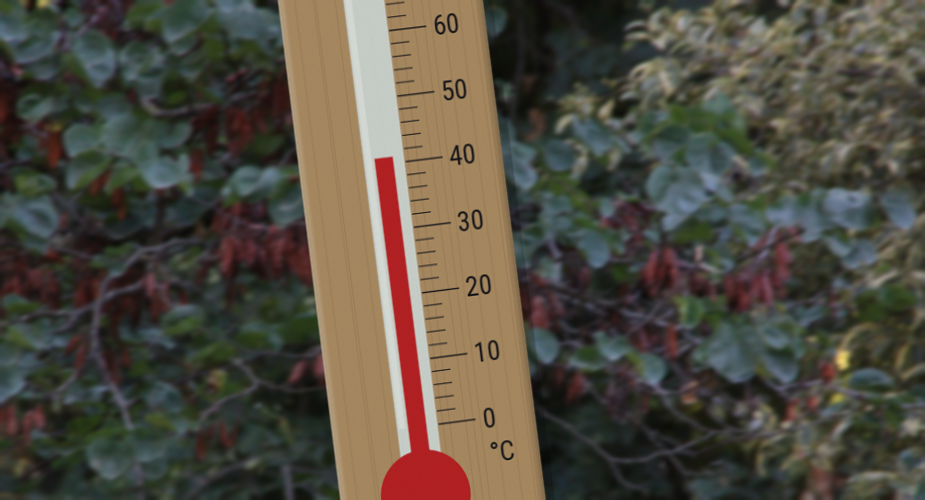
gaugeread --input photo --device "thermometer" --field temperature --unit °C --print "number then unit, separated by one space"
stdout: 41 °C
